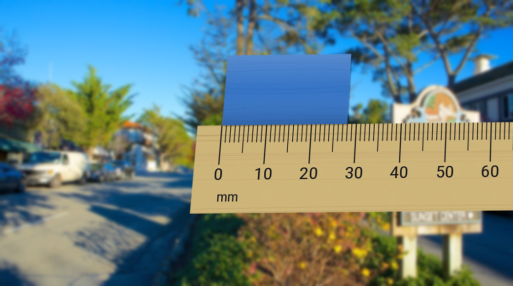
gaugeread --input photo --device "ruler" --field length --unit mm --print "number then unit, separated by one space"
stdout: 28 mm
